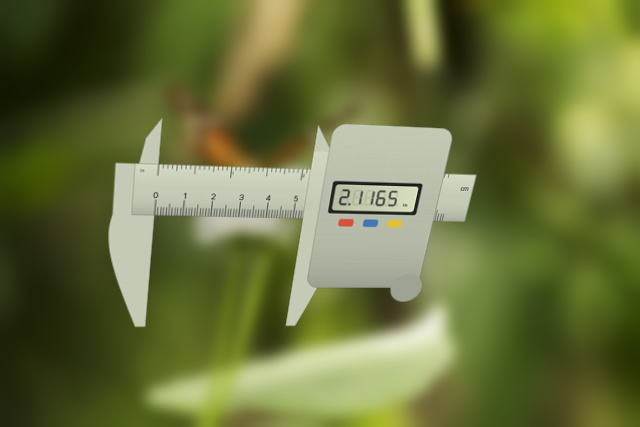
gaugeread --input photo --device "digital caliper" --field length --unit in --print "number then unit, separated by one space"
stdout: 2.1165 in
